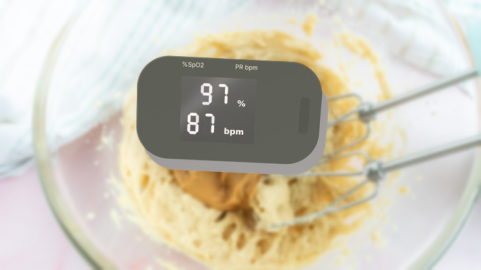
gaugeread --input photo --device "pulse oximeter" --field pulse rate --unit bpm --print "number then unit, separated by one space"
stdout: 87 bpm
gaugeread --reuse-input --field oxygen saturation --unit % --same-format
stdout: 97 %
